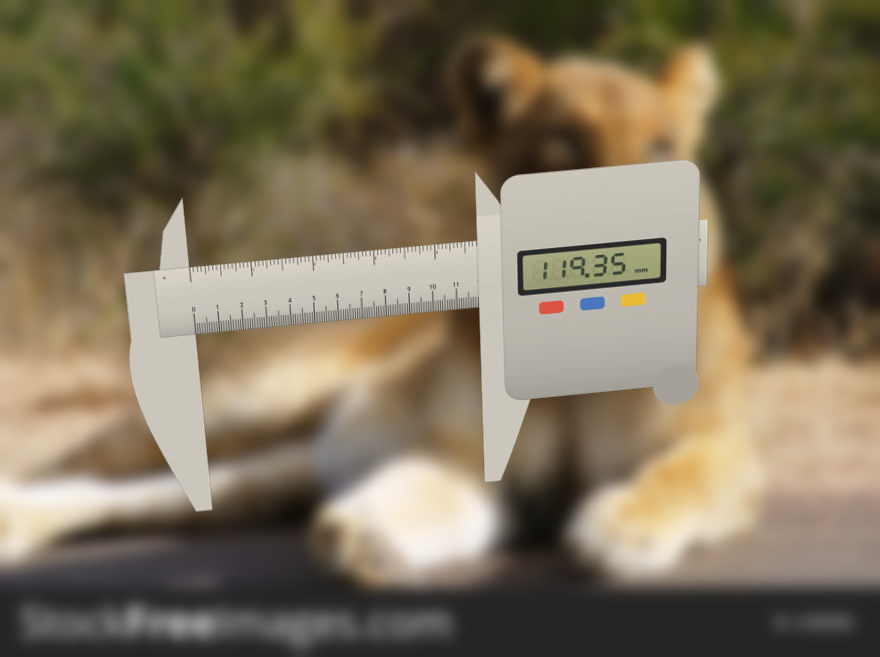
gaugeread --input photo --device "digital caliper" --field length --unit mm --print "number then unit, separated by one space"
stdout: 119.35 mm
